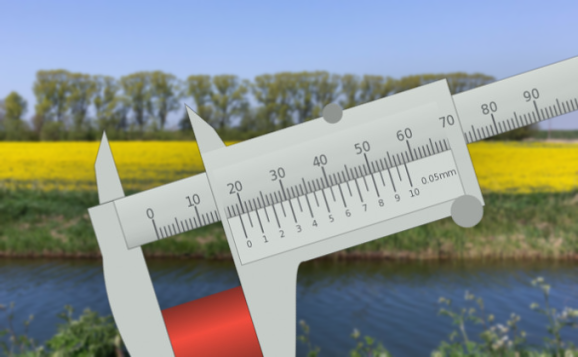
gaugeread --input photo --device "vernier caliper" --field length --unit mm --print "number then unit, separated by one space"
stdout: 19.0 mm
